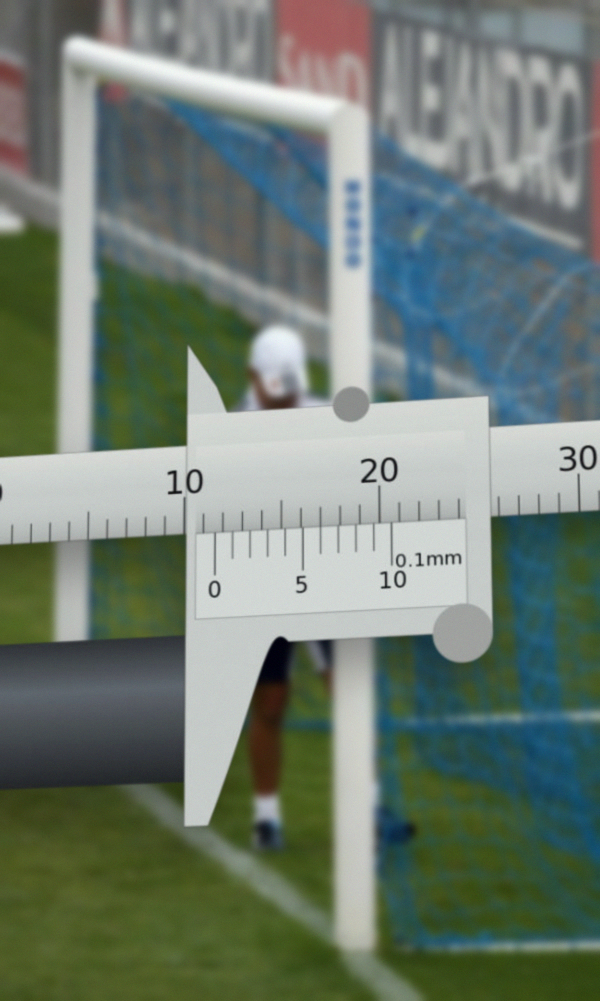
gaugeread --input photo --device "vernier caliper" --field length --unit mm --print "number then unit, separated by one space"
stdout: 11.6 mm
